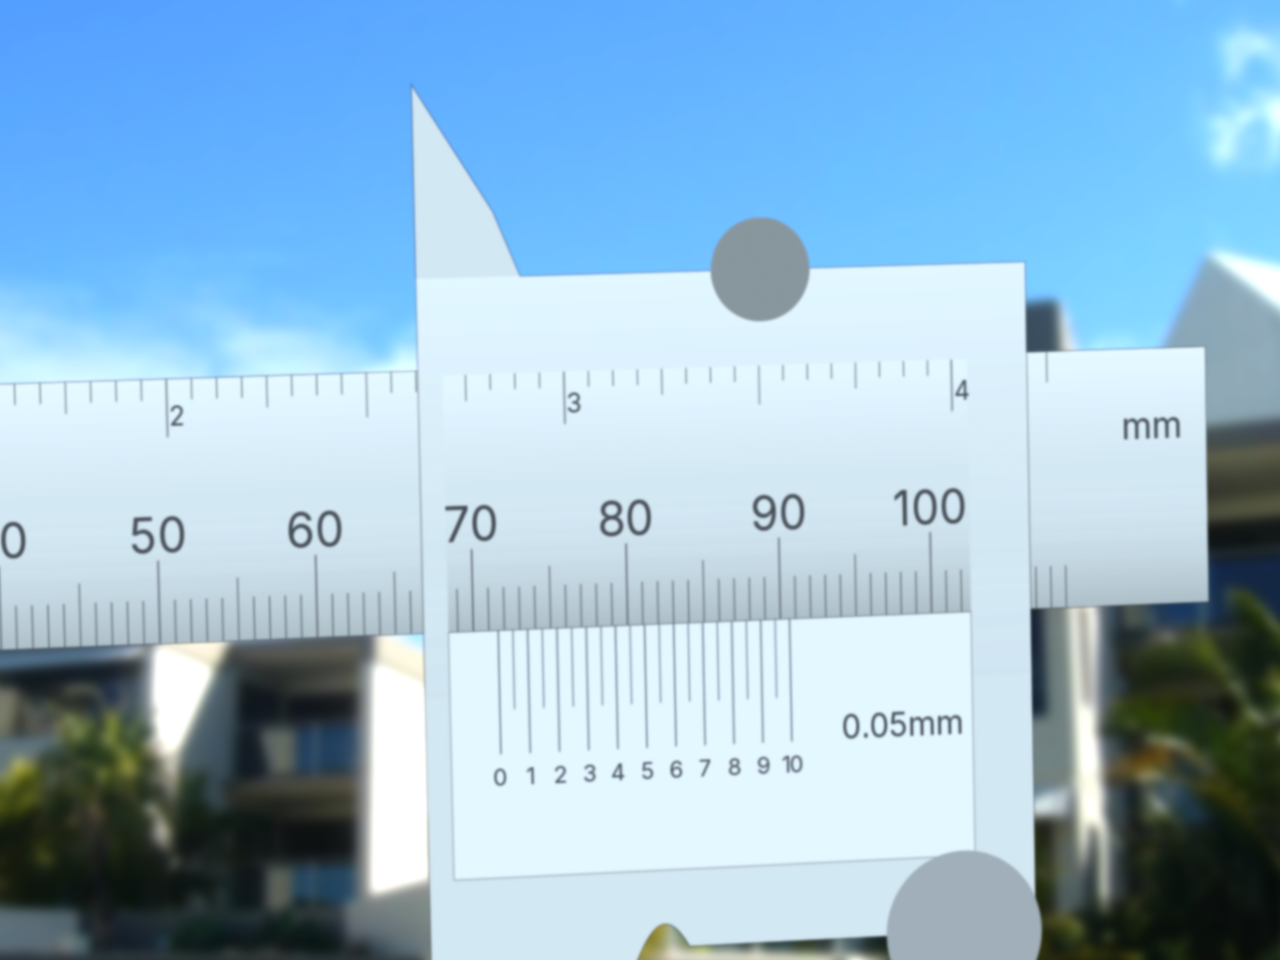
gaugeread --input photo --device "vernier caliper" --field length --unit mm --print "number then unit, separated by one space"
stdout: 71.6 mm
